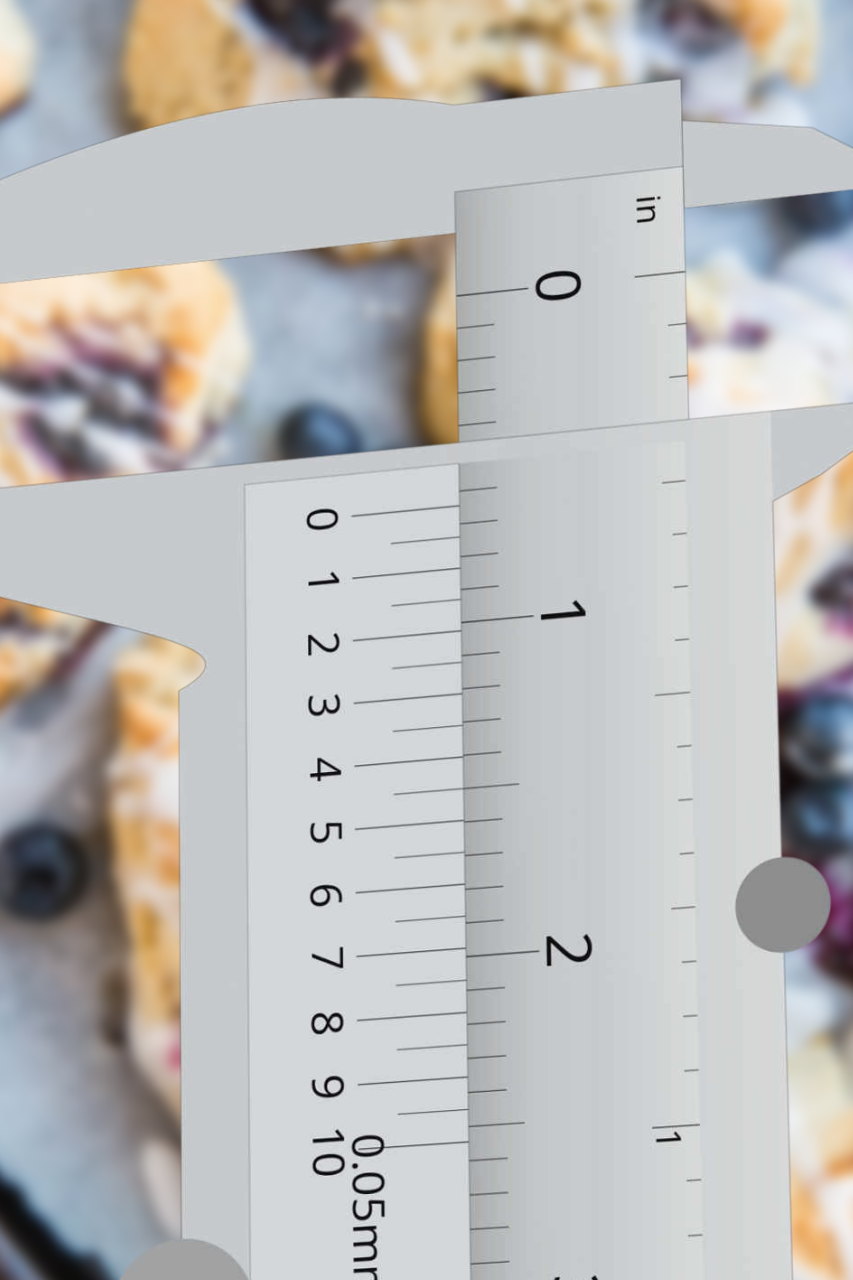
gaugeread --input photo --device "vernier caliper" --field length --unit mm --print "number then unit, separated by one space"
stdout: 6.45 mm
